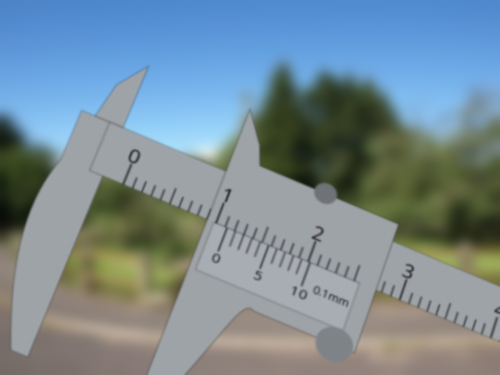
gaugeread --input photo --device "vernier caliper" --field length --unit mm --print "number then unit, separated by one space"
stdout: 11.2 mm
